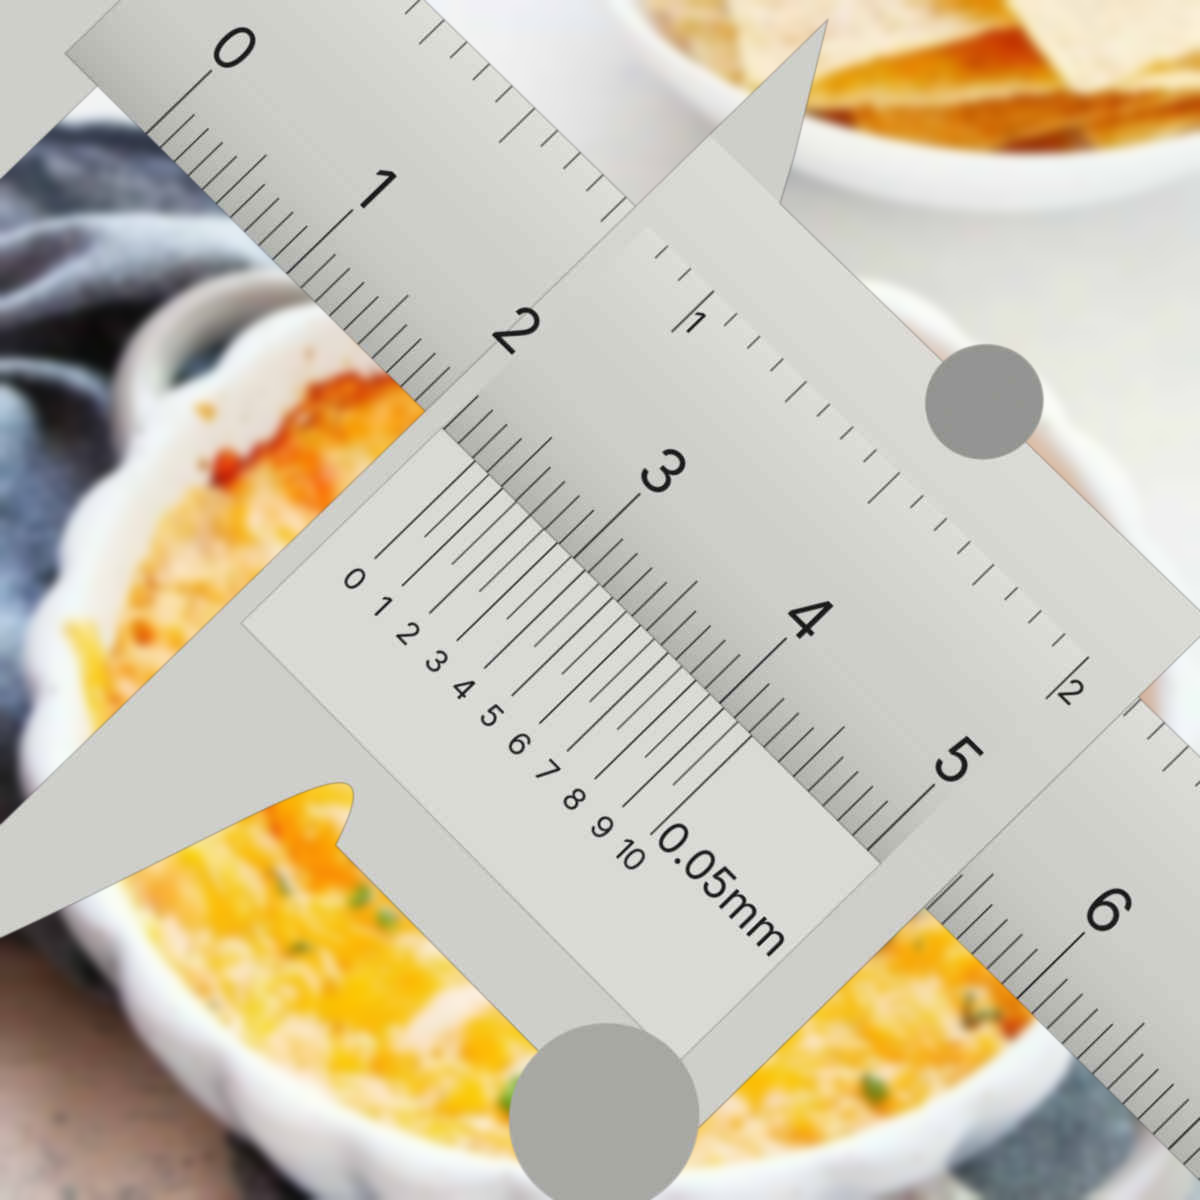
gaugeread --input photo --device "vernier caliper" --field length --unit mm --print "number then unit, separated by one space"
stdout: 23.2 mm
